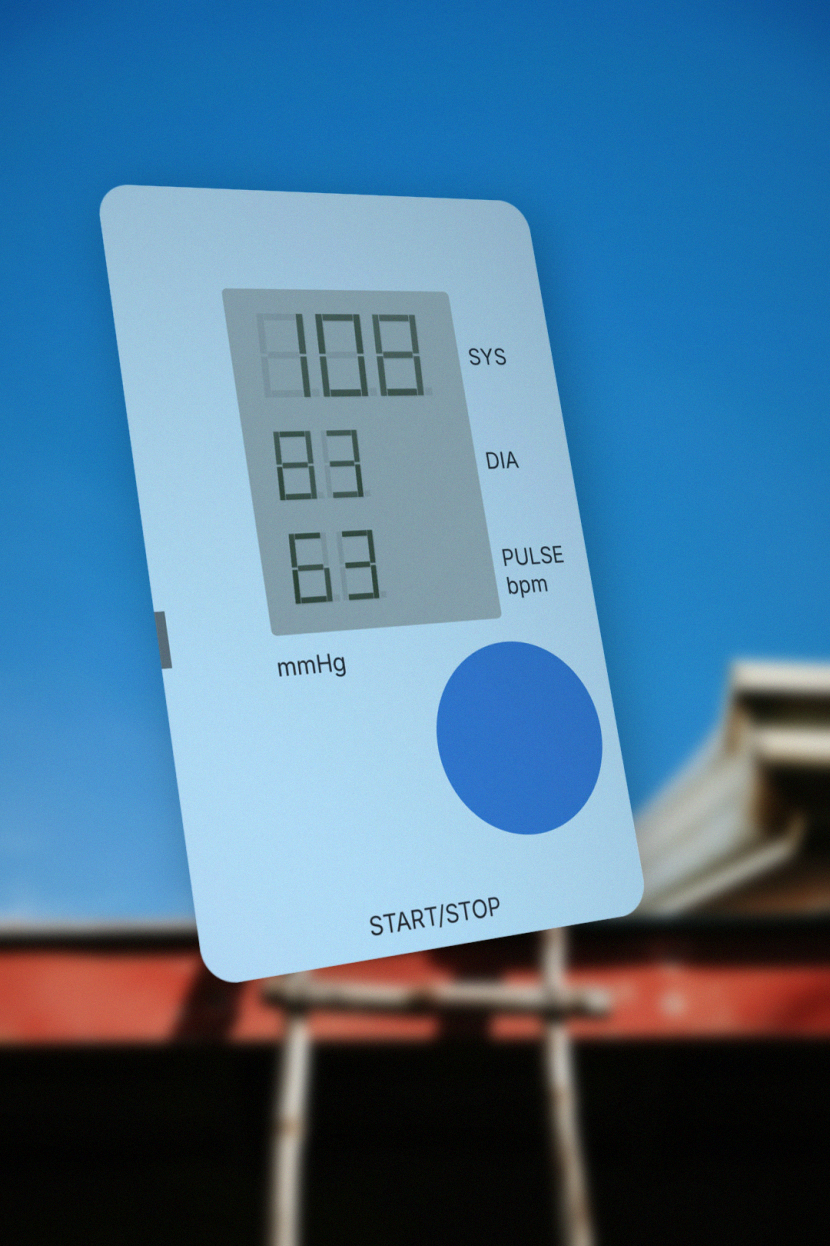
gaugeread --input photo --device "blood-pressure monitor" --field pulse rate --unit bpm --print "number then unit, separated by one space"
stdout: 63 bpm
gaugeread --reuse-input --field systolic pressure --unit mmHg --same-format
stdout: 108 mmHg
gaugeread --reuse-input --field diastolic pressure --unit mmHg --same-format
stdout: 83 mmHg
